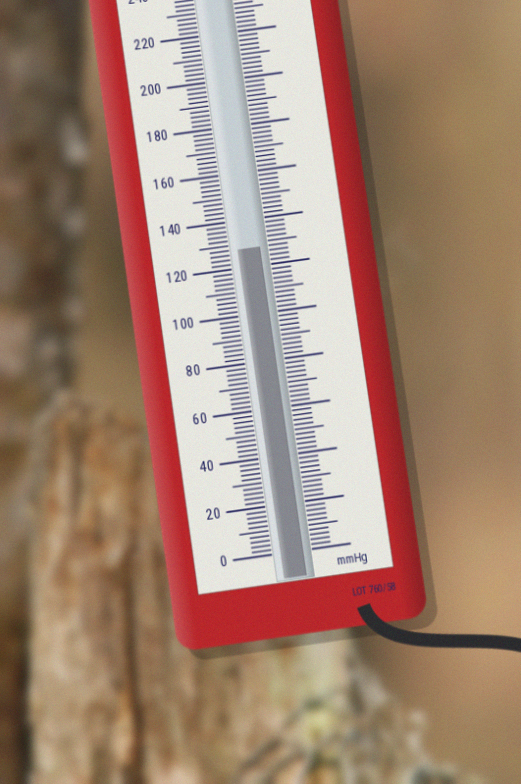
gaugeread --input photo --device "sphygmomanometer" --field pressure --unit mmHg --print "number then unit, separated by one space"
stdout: 128 mmHg
